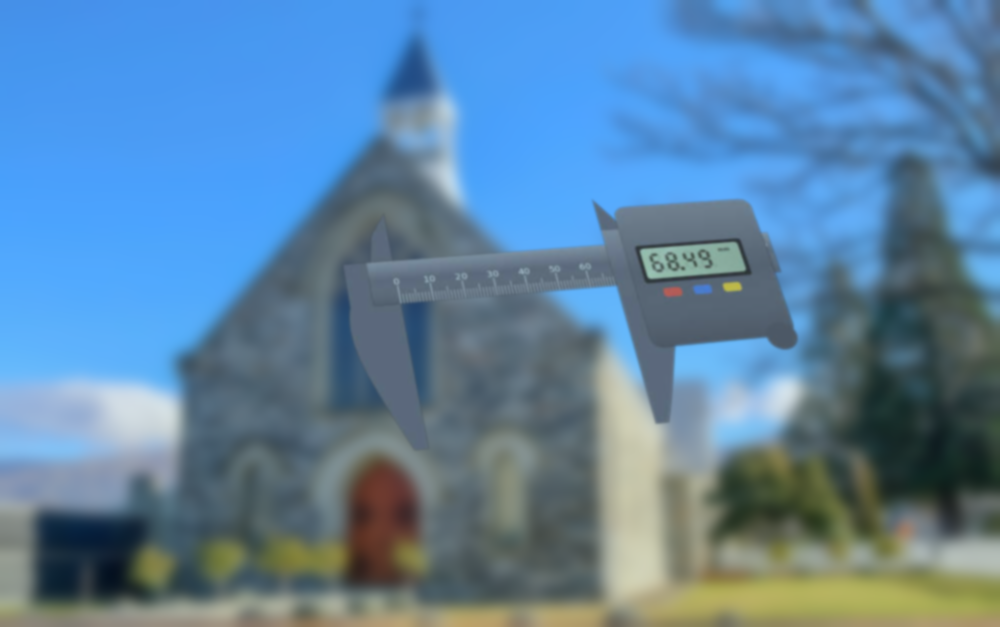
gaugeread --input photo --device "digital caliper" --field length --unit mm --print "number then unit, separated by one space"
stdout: 68.49 mm
